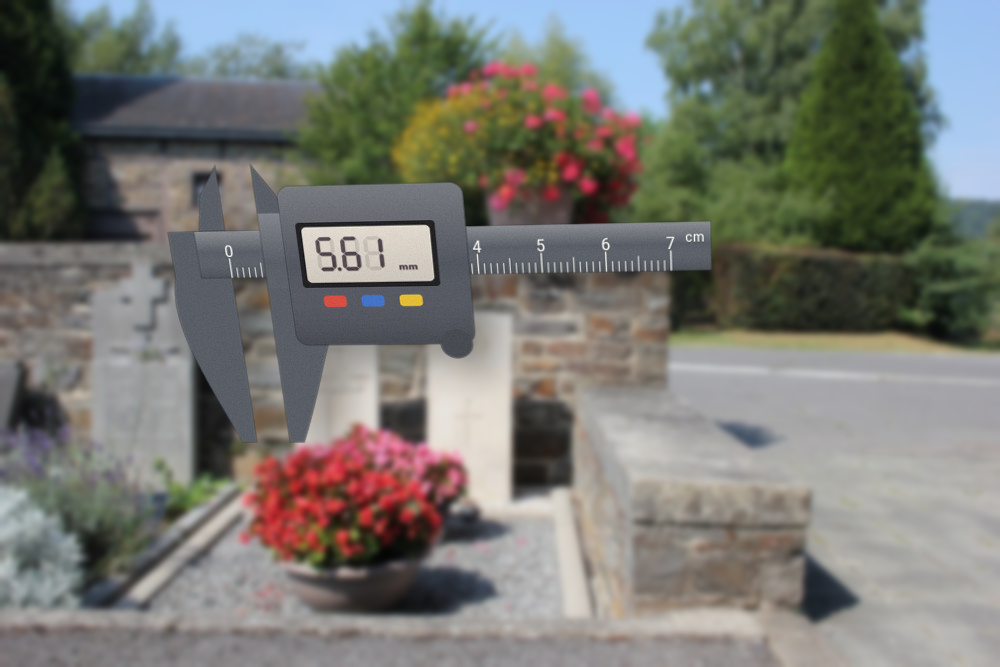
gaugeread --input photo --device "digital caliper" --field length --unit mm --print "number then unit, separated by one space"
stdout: 5.61 mm
